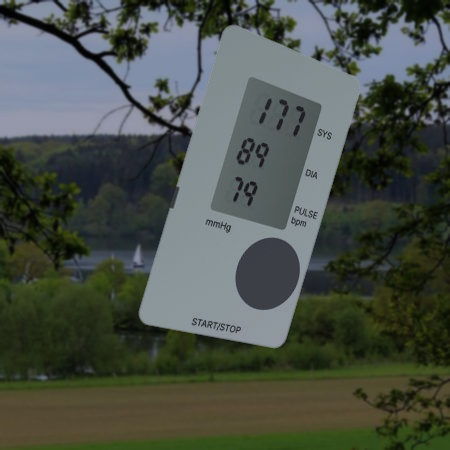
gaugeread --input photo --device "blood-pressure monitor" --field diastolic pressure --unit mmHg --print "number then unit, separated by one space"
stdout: 89 mmHg
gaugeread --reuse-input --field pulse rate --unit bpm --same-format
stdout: 79 bpm
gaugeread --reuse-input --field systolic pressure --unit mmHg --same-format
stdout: 177 mmHg
